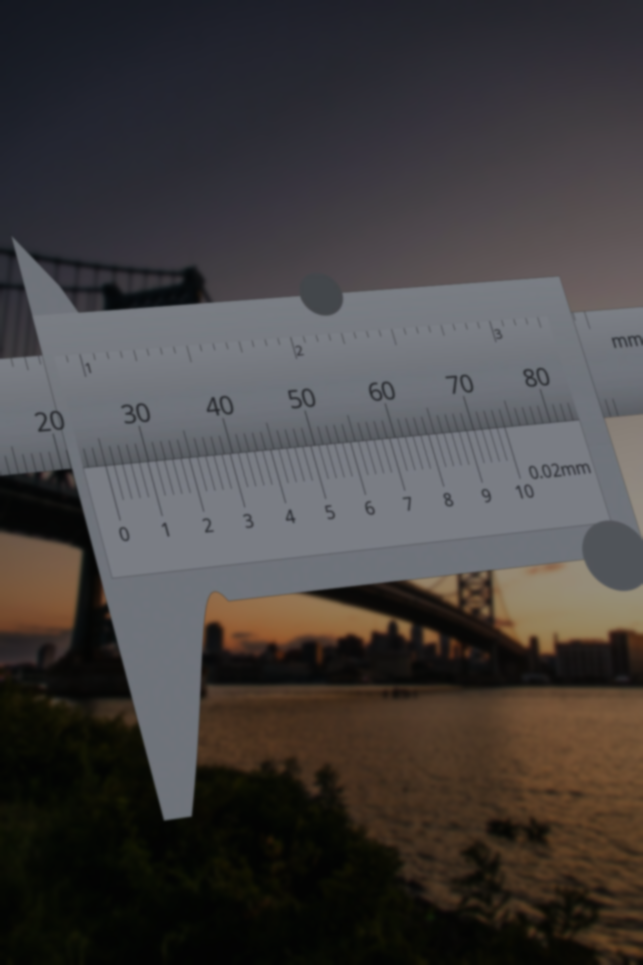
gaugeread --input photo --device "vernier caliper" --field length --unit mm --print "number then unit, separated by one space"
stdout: 25.0 mm
